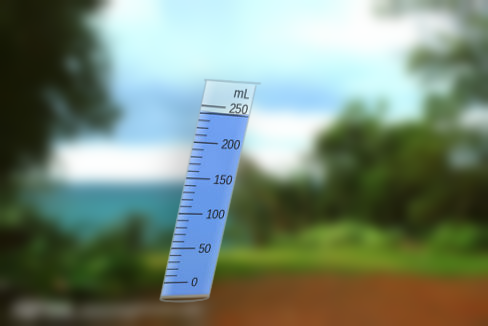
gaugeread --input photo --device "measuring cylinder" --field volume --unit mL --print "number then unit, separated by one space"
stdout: 240 mL
